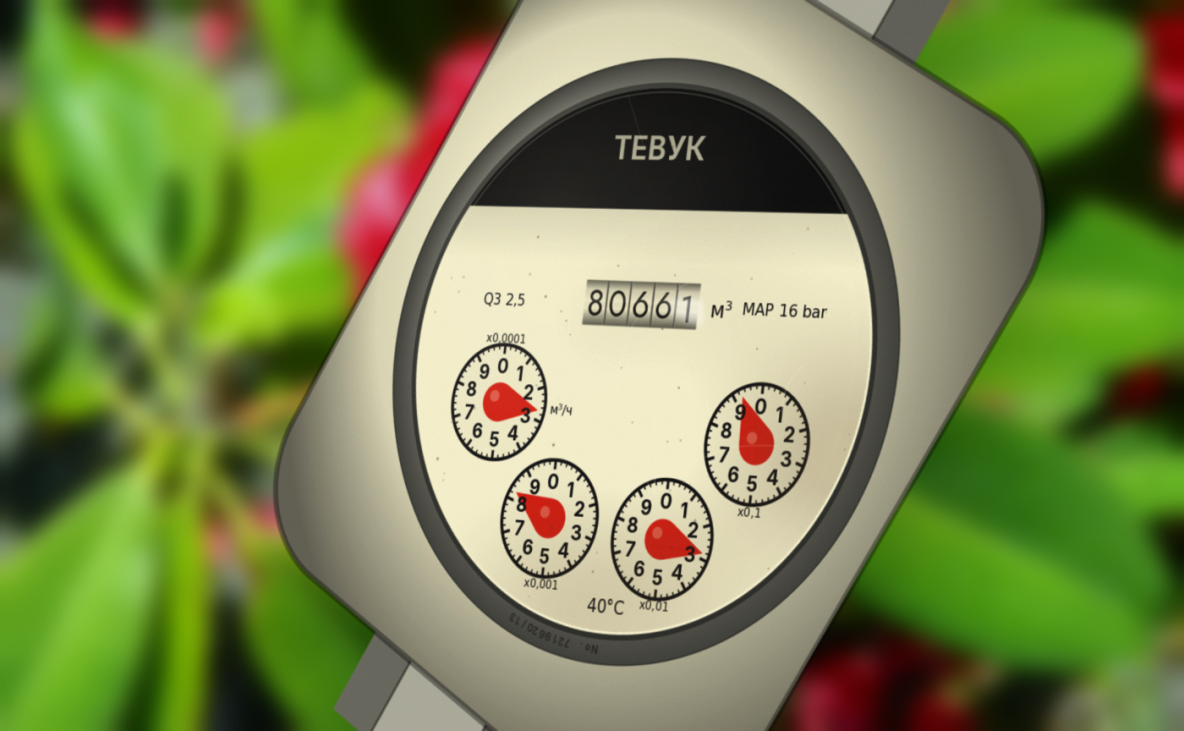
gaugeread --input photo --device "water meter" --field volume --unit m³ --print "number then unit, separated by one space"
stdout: 80660.9282 m³
